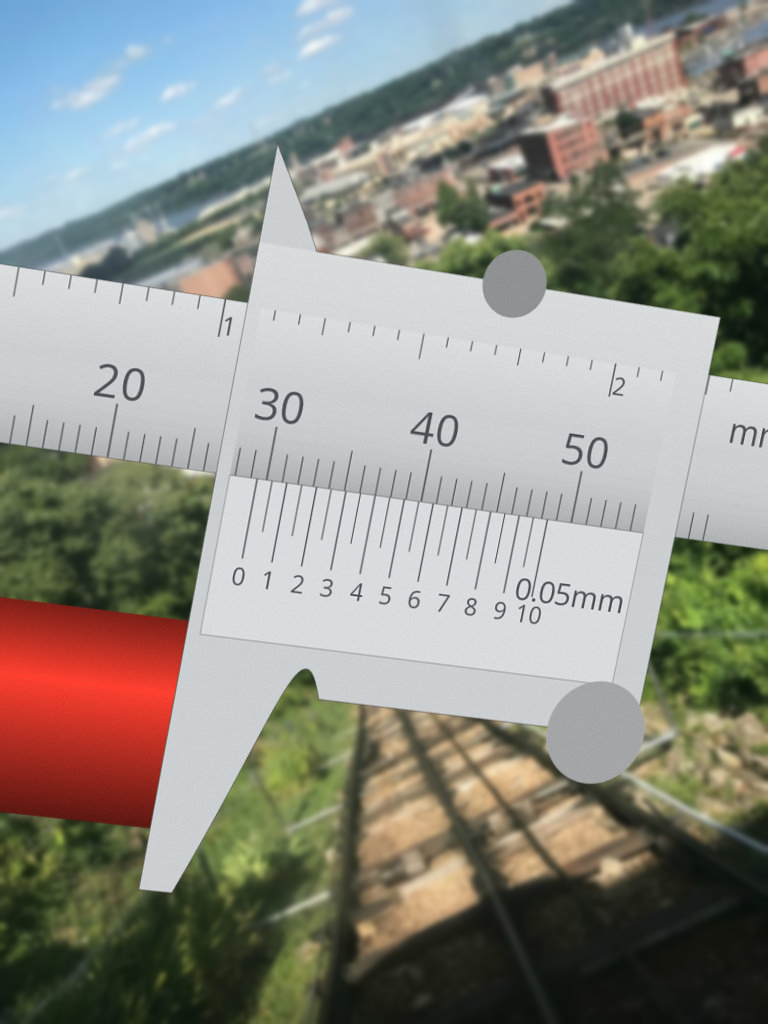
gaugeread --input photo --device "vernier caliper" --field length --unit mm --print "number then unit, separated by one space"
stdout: 29.4 mm
